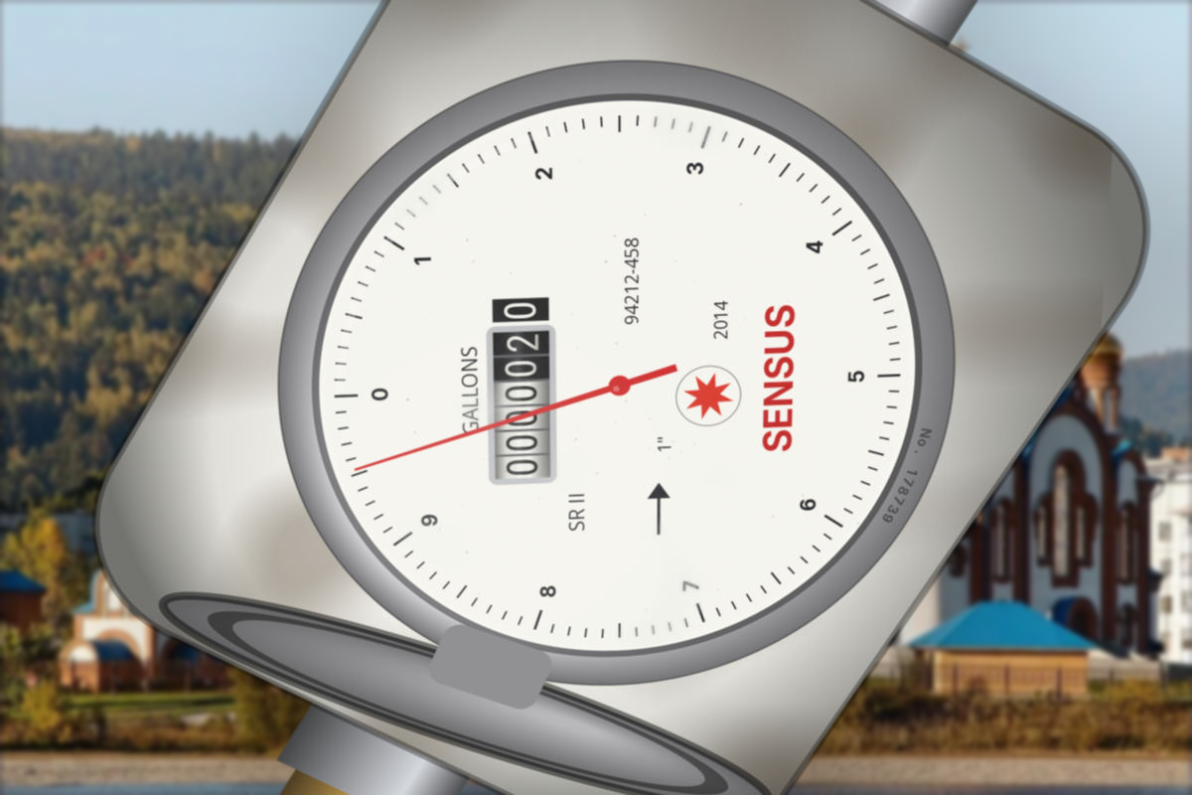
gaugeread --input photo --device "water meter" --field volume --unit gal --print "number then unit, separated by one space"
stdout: 19.5 gal
